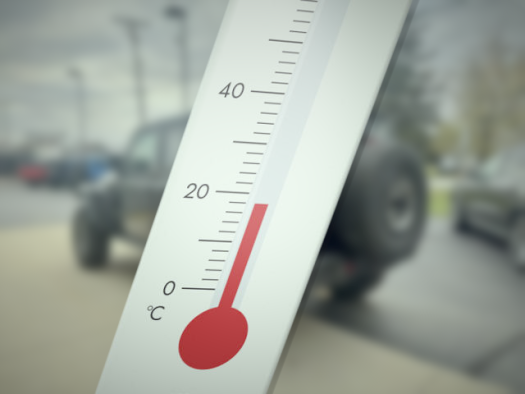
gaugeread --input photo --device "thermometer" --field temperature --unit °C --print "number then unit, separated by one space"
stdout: 18 °C
